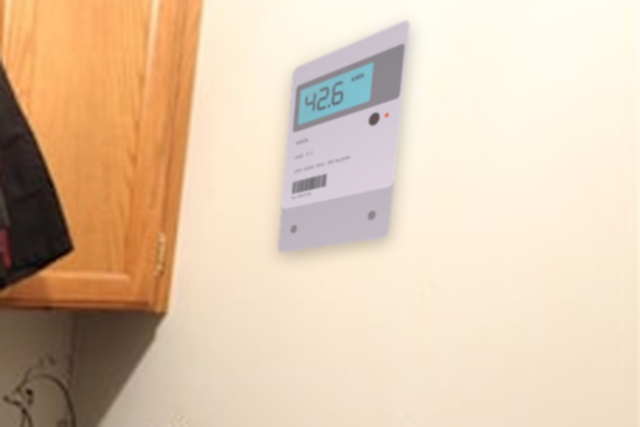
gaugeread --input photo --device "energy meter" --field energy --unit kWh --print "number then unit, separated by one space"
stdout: 42.6 kWh
